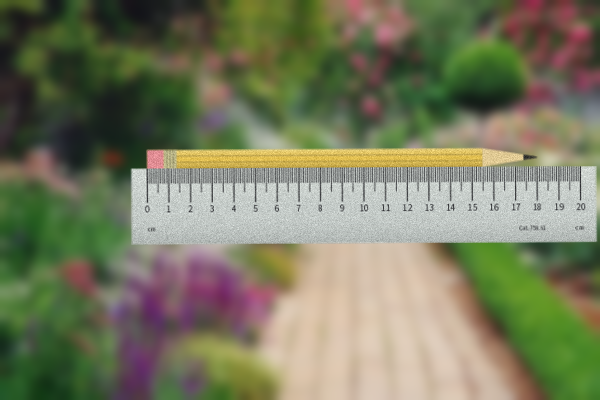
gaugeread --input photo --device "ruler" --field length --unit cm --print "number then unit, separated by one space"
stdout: 18 cm
